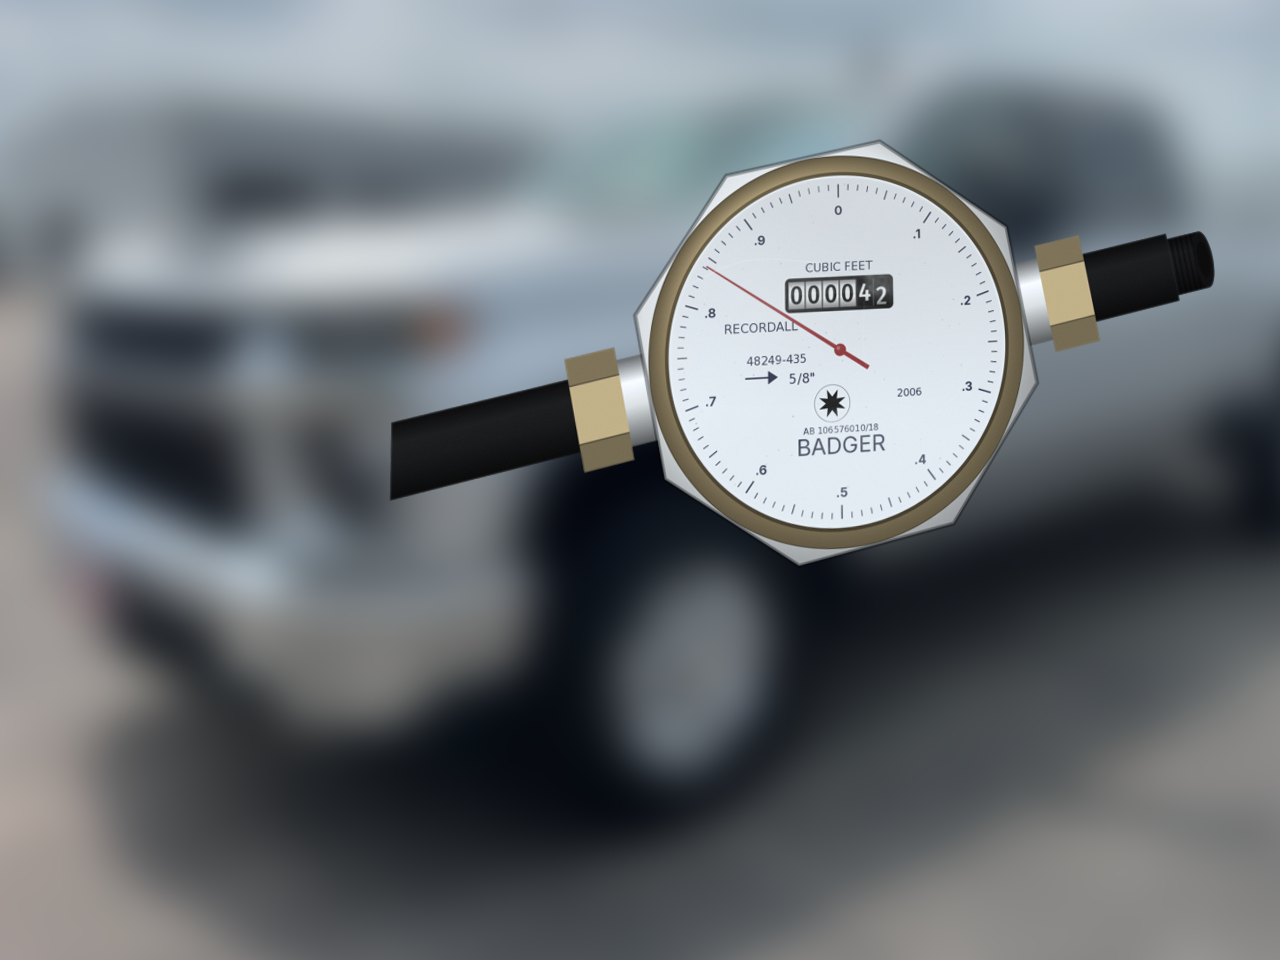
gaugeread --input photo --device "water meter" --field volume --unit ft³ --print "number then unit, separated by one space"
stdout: 41.84 ft³
